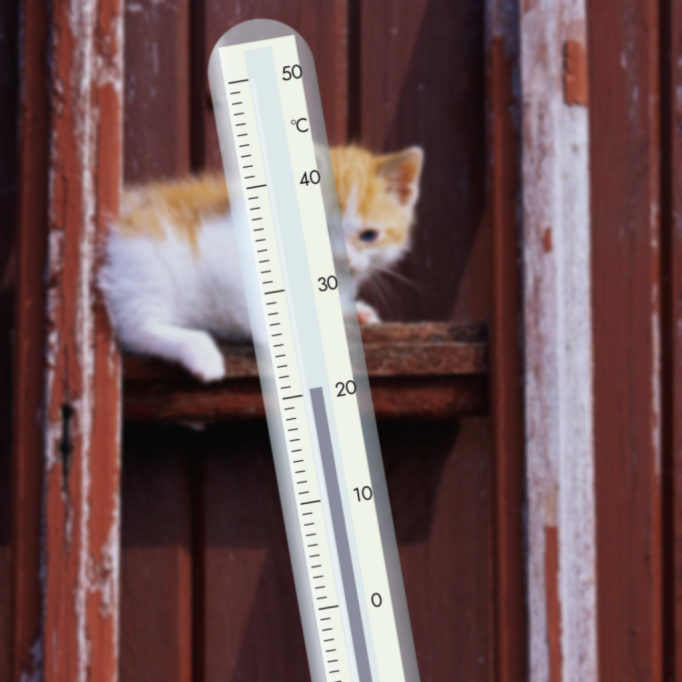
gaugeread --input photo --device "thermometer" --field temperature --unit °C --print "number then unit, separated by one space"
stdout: 20.5 °C
